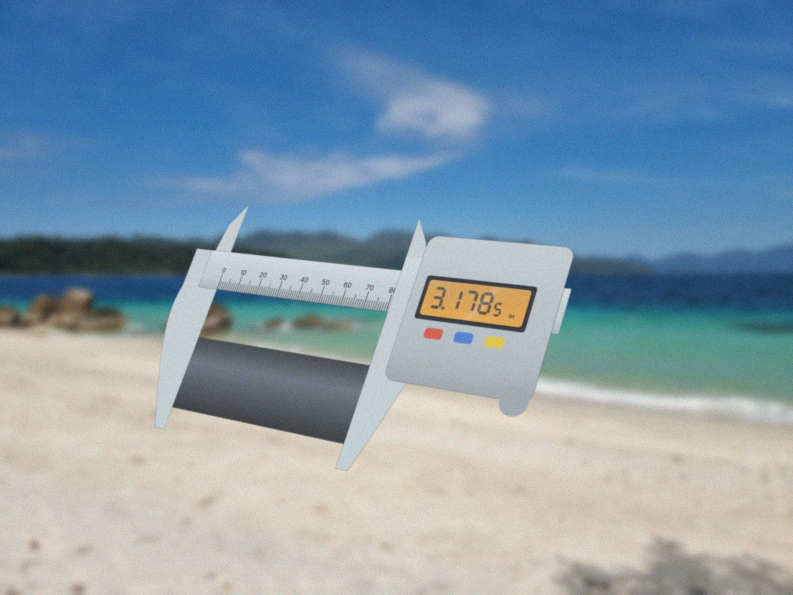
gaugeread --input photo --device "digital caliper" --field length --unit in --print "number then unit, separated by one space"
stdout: 3.1785 in
